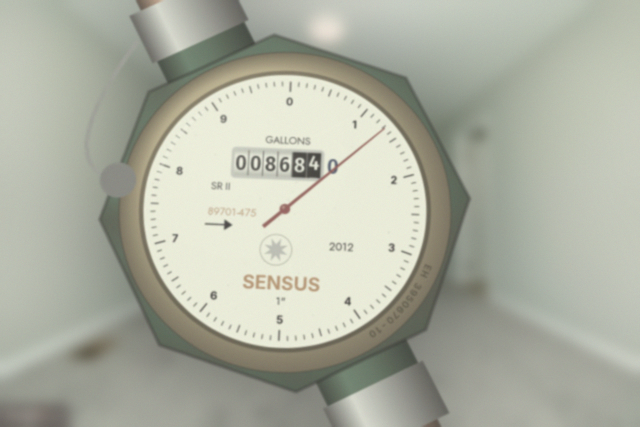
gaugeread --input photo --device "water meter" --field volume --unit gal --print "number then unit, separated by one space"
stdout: 86841.3 gal
